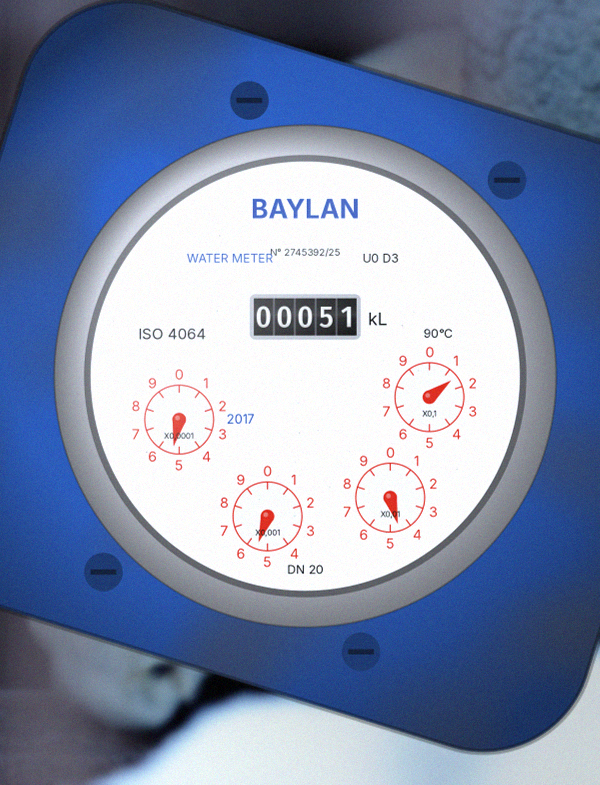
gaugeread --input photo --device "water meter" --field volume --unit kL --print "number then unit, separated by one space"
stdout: 51.1455 kL
